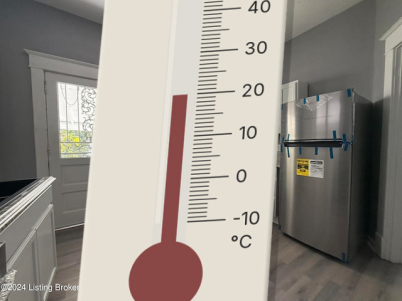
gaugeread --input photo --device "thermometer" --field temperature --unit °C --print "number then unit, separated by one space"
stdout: 20 °C
